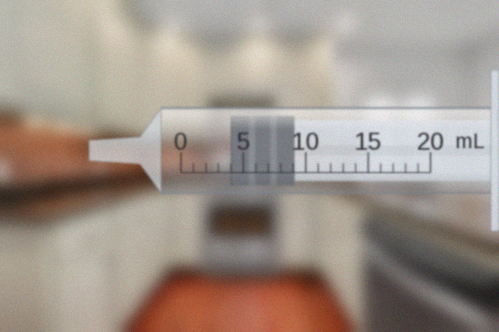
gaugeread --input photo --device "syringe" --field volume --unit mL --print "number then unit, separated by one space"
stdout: 4 mL
